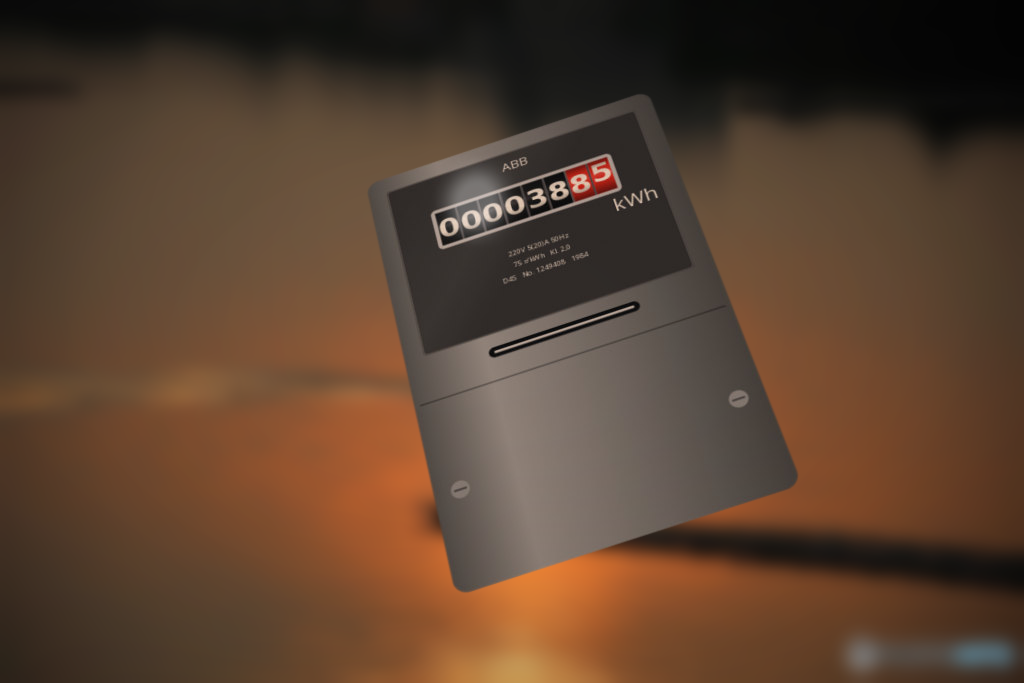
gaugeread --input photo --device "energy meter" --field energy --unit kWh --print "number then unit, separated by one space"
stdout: 38.85 kWh
